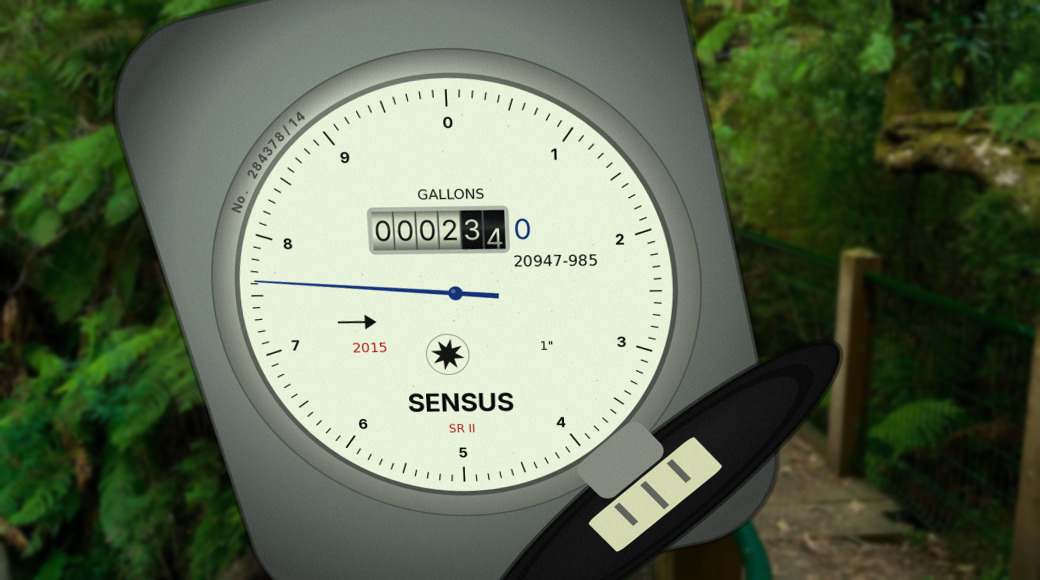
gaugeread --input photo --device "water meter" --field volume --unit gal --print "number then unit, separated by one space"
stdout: 2337.6 gal
